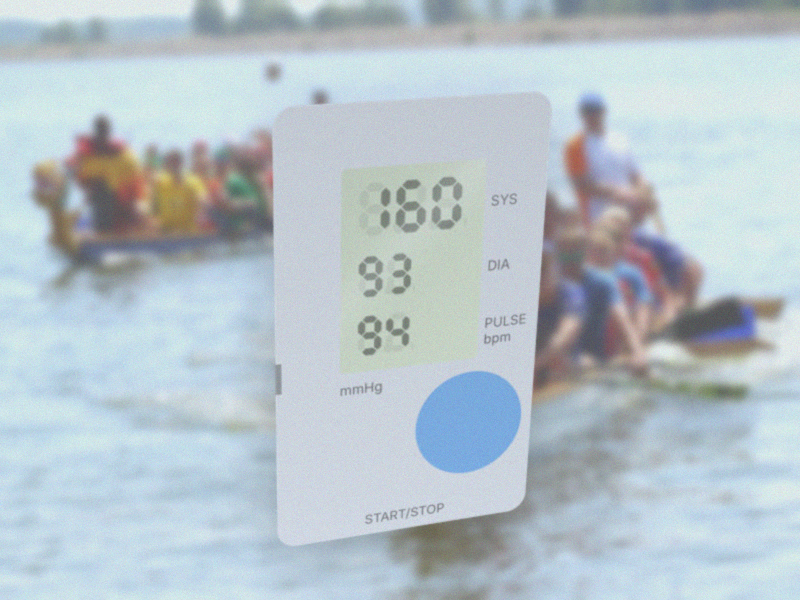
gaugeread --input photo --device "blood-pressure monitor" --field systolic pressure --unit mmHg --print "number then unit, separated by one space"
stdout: 160 mmHg
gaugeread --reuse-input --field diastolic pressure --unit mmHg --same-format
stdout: 93 mmHg
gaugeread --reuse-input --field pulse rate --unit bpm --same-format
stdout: 94 bpm
